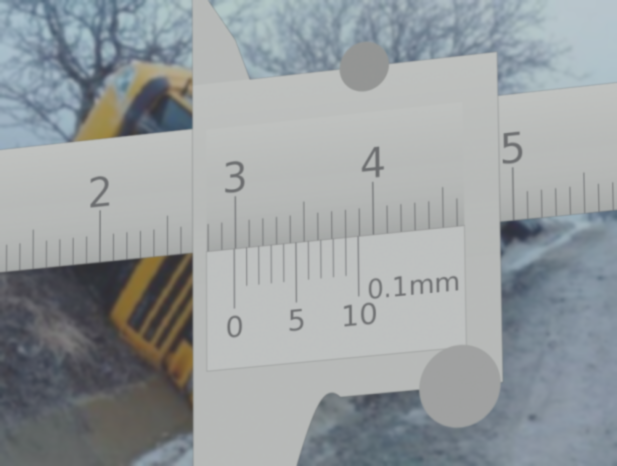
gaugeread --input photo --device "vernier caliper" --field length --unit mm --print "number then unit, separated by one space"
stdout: 29.9 mm
